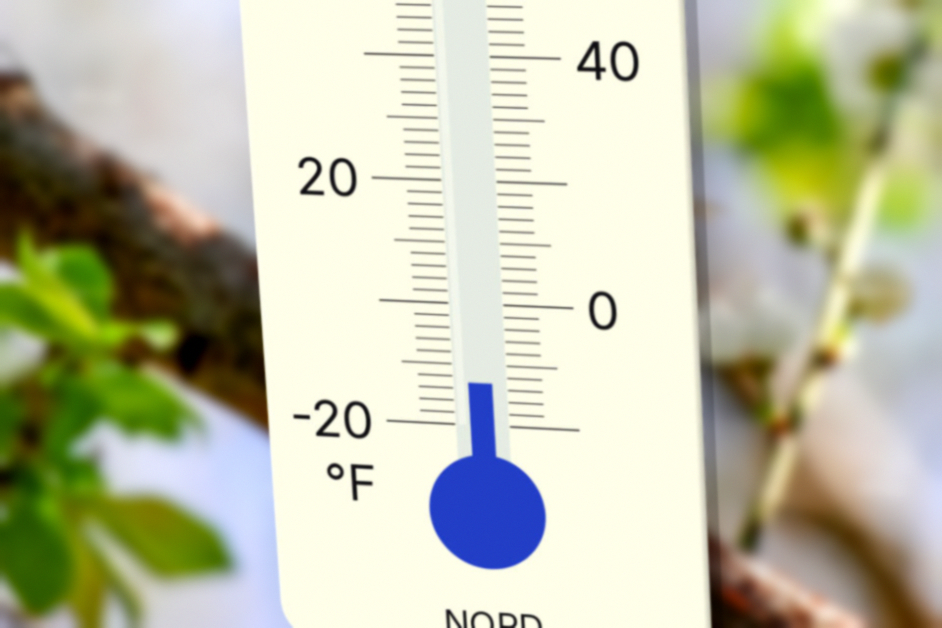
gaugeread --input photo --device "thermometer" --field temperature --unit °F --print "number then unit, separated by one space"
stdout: -13 °F
